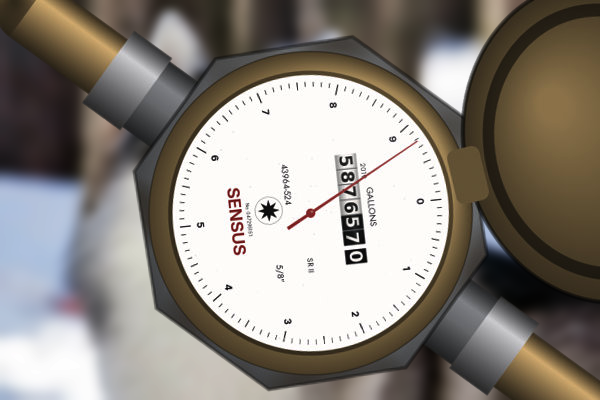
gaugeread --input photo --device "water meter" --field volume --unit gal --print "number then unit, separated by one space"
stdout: 5876569.2 gal
